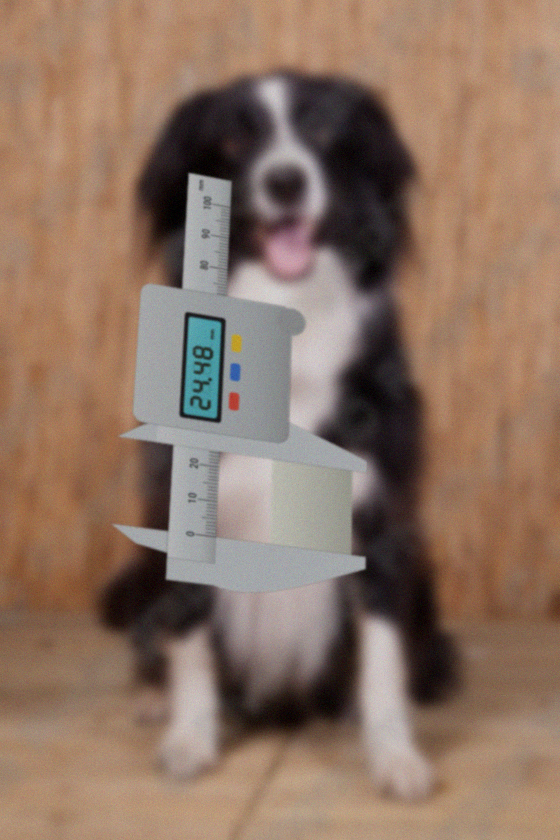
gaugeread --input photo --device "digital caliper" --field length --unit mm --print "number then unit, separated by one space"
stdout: 24.48 mm
